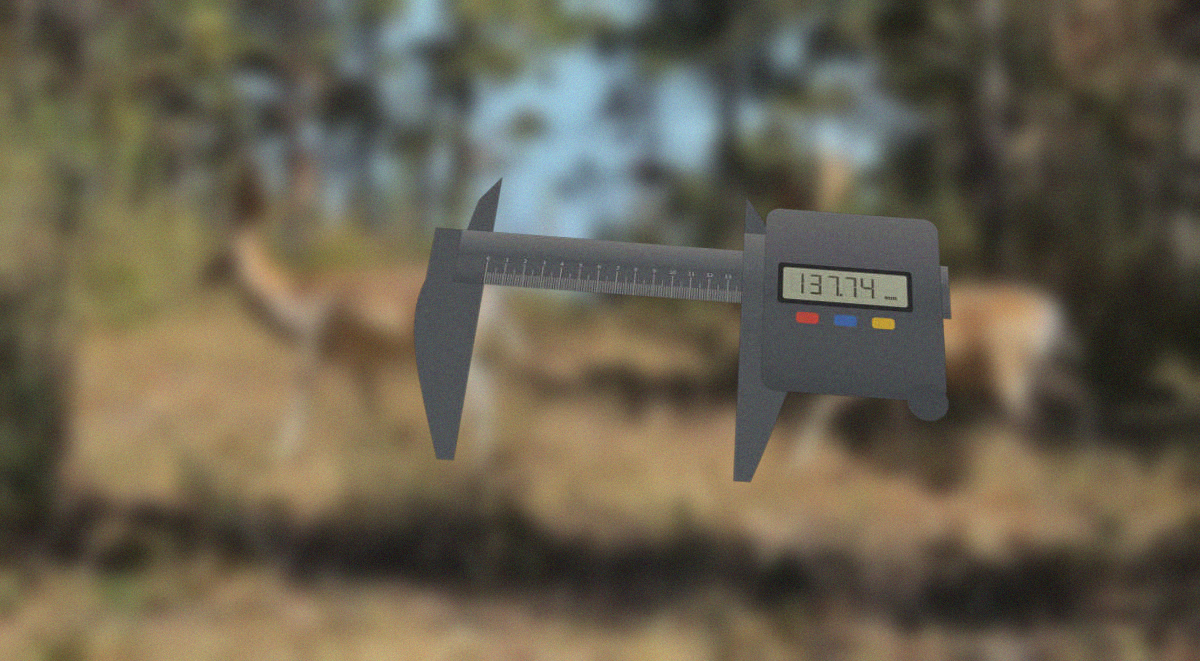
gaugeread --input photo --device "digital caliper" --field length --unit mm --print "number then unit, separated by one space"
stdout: 137.74 mm
